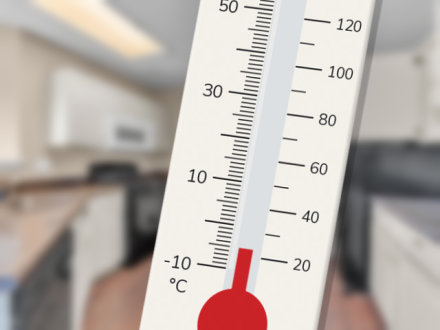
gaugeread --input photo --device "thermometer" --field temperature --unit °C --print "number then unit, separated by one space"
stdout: -5 °C
